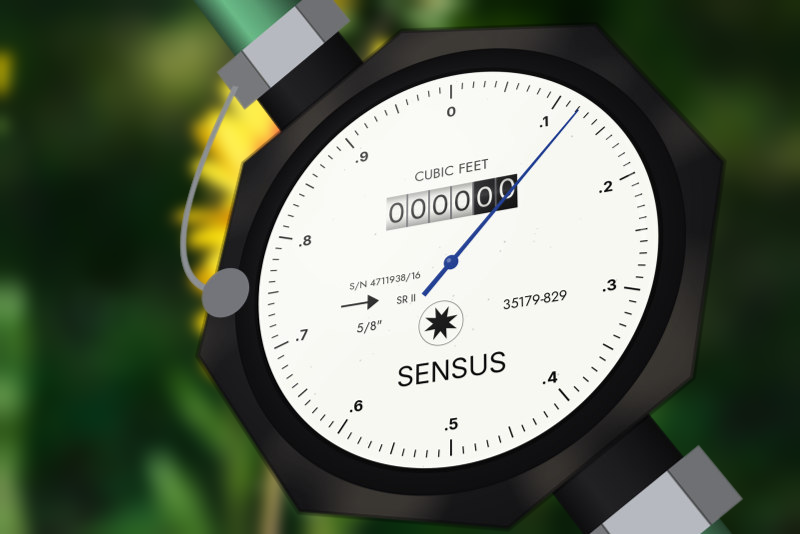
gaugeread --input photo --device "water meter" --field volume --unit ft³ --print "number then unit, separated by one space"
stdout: 0.12 ft³
